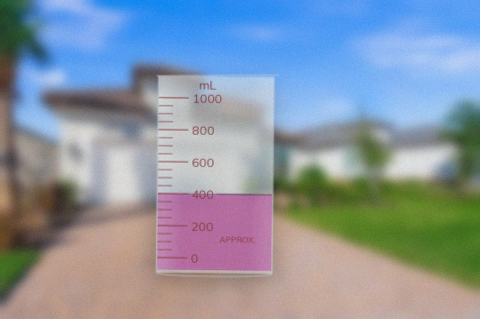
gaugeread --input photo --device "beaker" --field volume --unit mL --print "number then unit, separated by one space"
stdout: 400 mL
